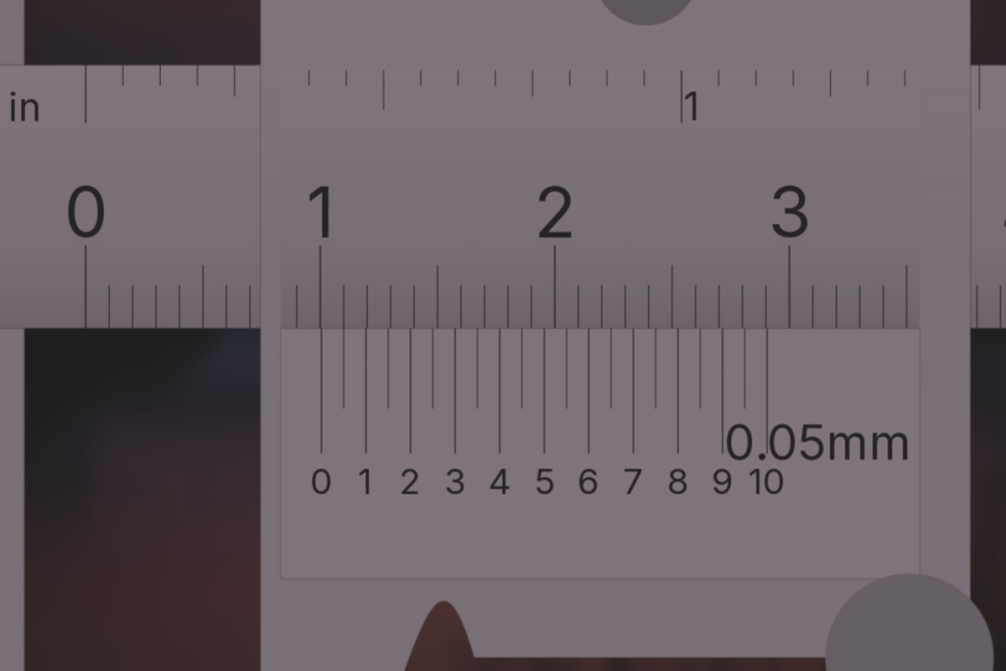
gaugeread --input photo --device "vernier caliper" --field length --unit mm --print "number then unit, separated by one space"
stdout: 10.05 mm
